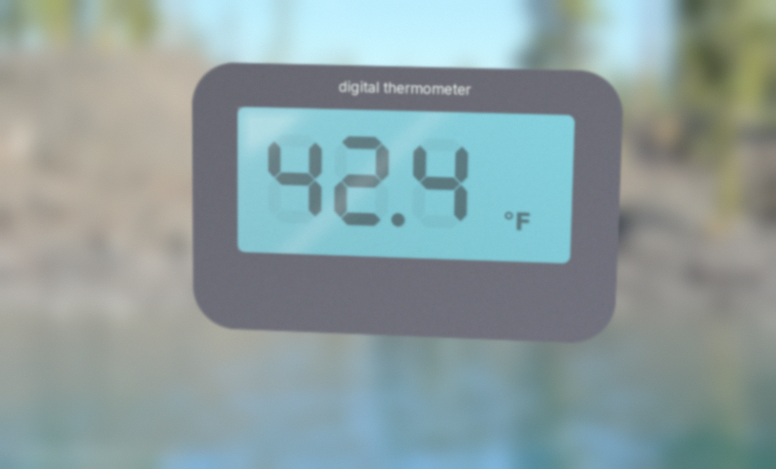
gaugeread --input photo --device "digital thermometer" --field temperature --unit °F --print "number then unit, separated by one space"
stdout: 42.4 °F
